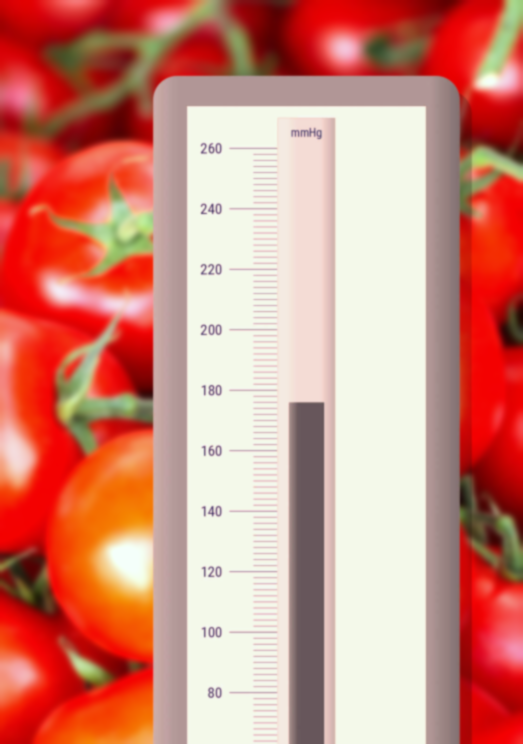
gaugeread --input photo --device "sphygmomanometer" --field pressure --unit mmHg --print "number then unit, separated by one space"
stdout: 176 mmHg
